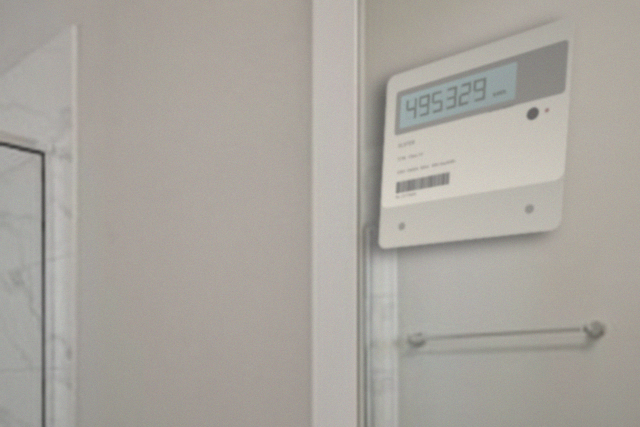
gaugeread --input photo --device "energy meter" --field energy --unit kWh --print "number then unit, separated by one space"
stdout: 495329 kWh
